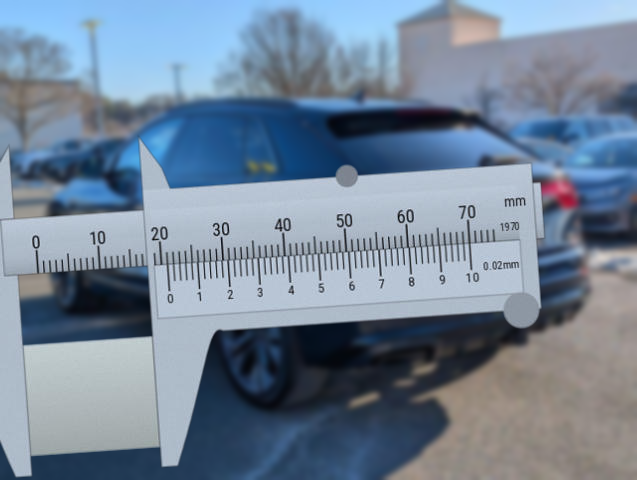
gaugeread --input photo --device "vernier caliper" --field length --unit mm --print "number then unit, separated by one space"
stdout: 21.0 mm
